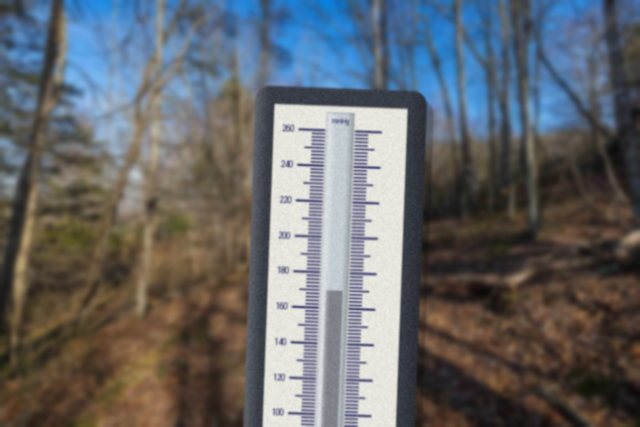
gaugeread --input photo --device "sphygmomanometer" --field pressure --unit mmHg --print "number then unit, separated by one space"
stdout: 170 mmHg
